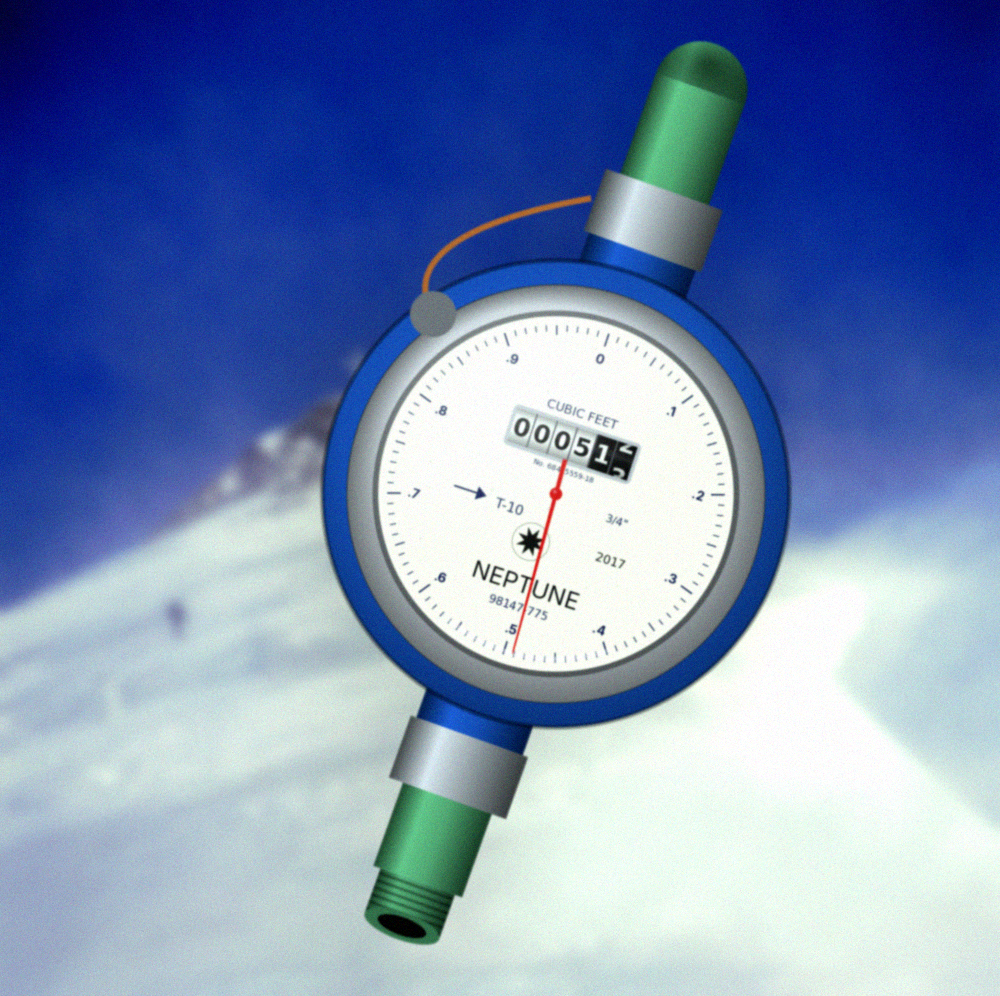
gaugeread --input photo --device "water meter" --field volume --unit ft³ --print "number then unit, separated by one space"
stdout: 512.49 ft³
